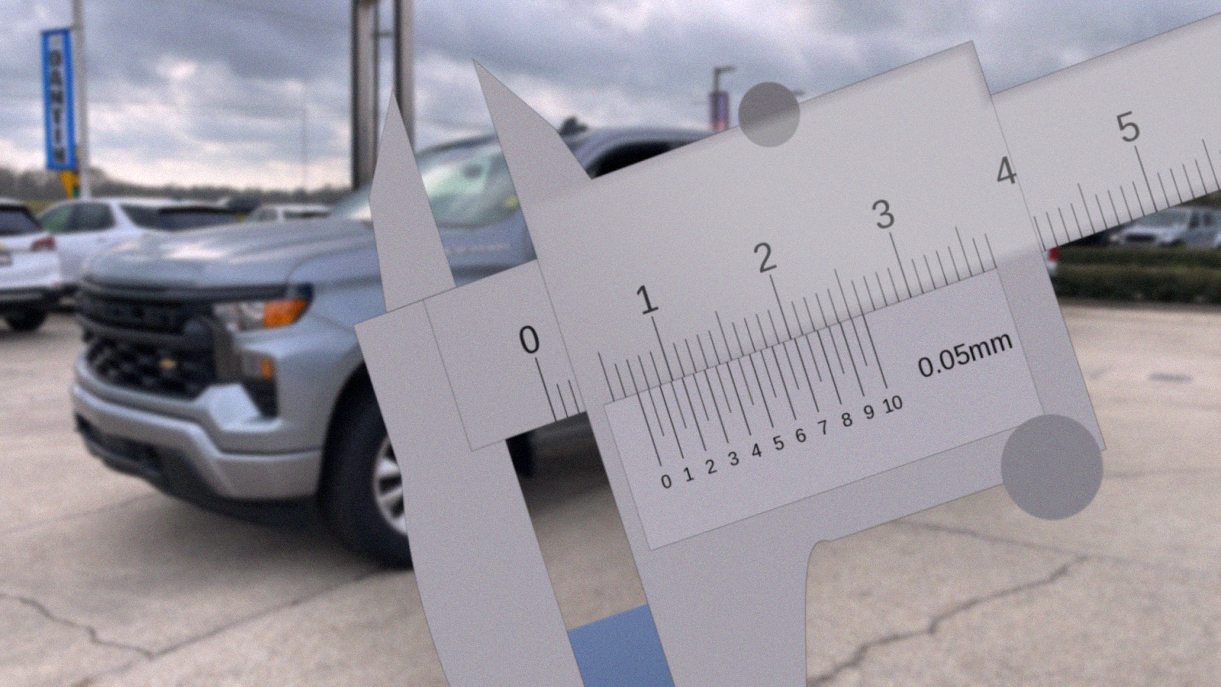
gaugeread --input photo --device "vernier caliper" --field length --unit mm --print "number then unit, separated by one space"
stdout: 7.0 mm
